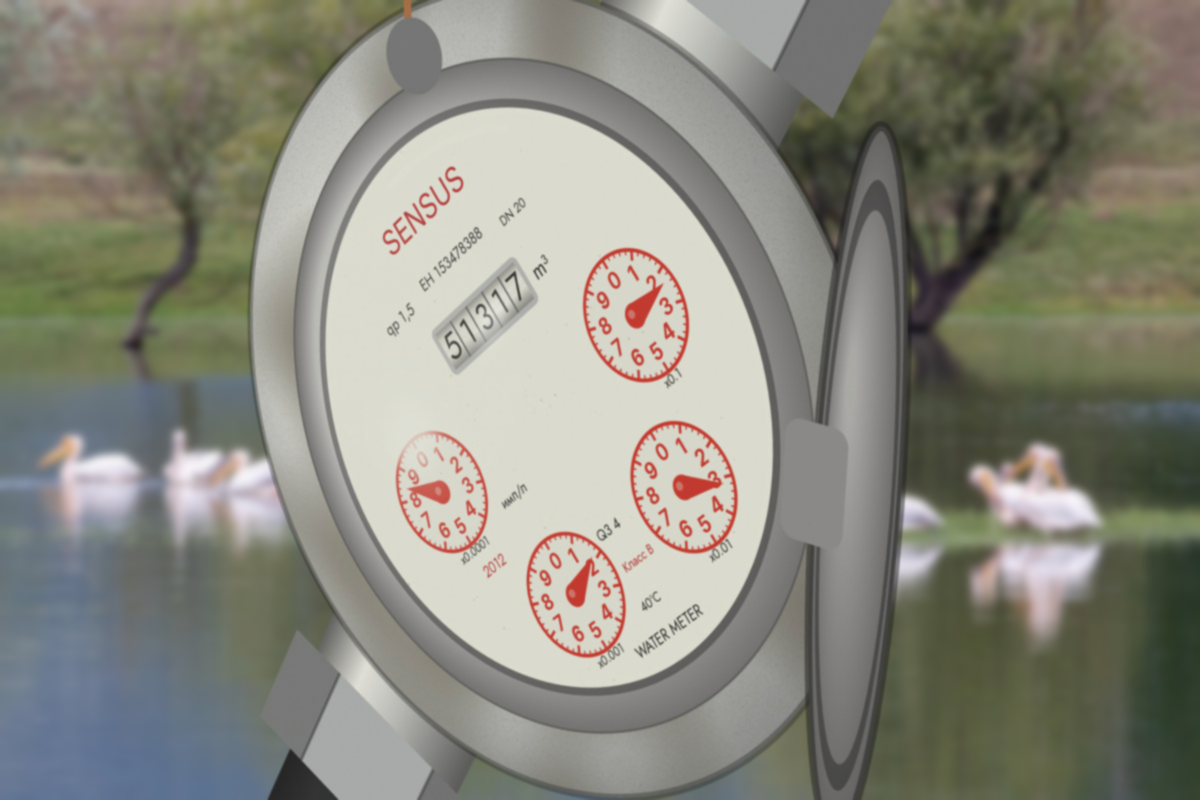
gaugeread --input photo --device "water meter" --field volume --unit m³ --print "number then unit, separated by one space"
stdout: 51317.2318 m³
